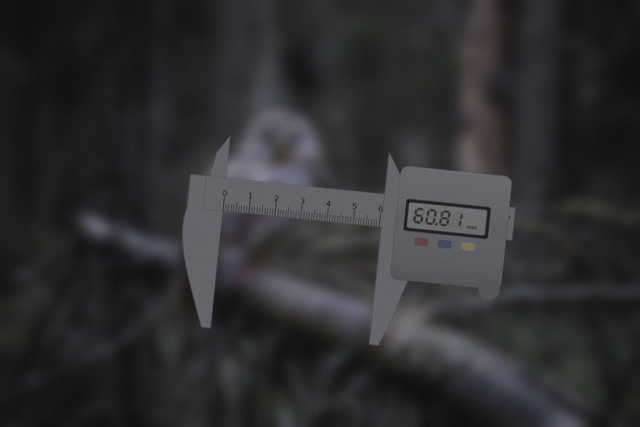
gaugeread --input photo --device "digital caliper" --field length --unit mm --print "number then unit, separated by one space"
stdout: 60.81 mm
